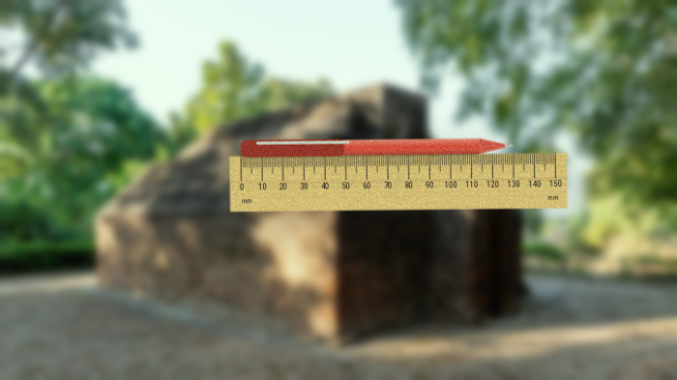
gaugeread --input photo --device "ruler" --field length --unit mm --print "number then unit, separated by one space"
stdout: 130 mm
